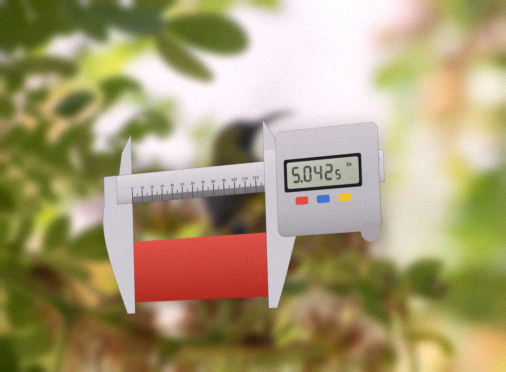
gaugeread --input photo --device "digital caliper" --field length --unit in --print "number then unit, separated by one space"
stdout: 5.0425 in
